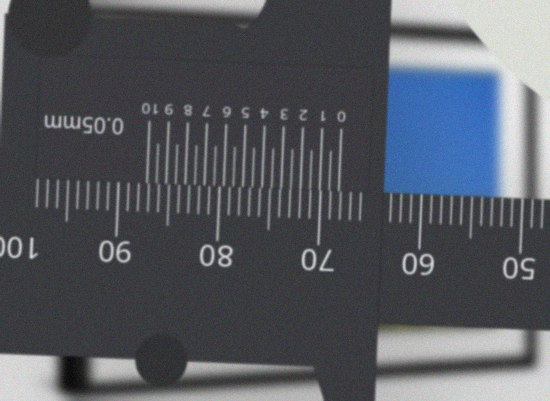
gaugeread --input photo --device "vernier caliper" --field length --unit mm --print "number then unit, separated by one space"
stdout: 68.2 mm
